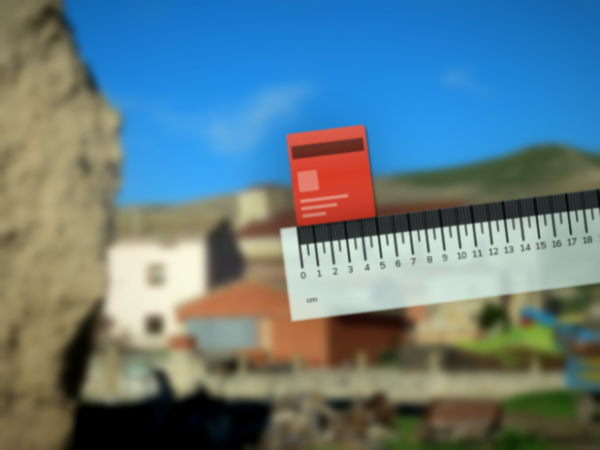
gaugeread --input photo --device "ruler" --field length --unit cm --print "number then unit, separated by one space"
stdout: 5 cm
